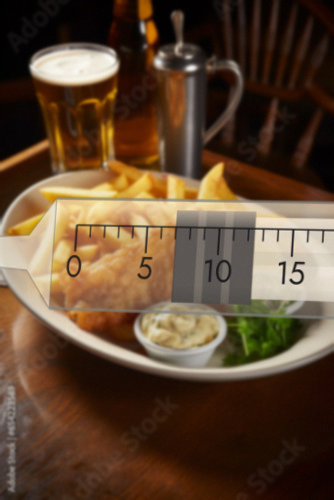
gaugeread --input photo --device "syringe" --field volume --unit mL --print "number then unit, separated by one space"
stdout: 7 mL
